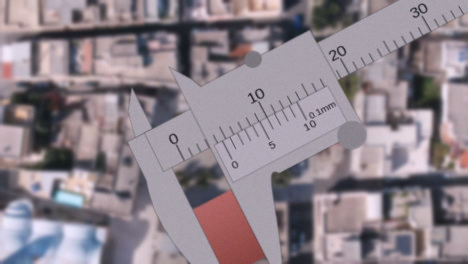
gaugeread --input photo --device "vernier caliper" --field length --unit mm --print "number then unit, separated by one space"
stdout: 4.6 mm
